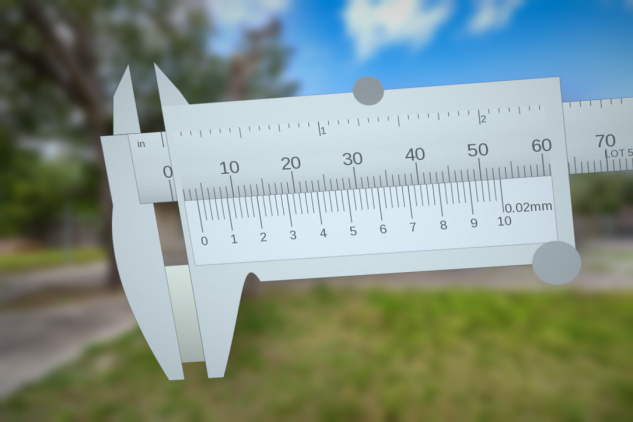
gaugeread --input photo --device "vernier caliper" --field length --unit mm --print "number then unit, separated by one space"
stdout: 4.0 mm
